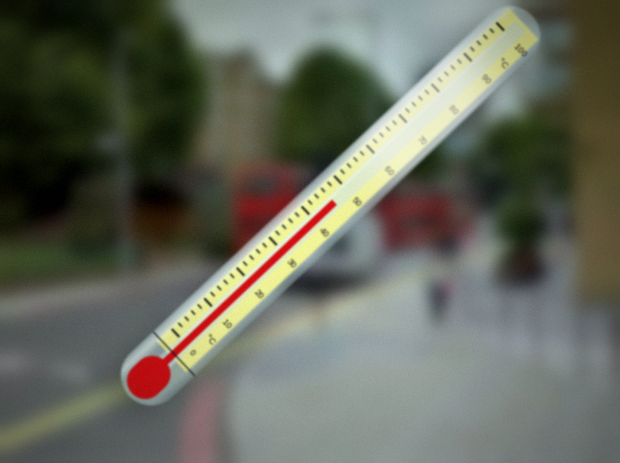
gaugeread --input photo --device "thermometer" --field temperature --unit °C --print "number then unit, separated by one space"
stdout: 46 °C
